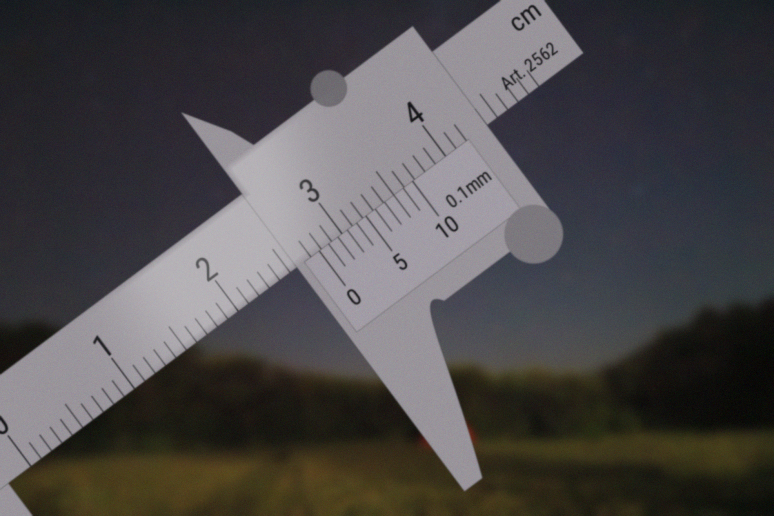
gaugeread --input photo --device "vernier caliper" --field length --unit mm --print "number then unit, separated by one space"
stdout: 27.8 mm
